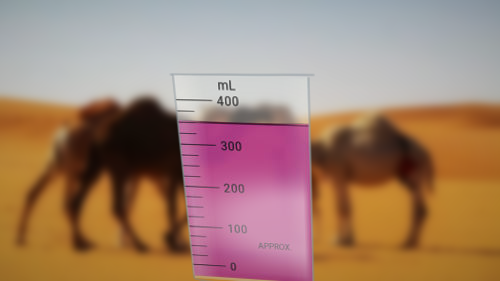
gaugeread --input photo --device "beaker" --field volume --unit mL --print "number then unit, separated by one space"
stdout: 350 mL
